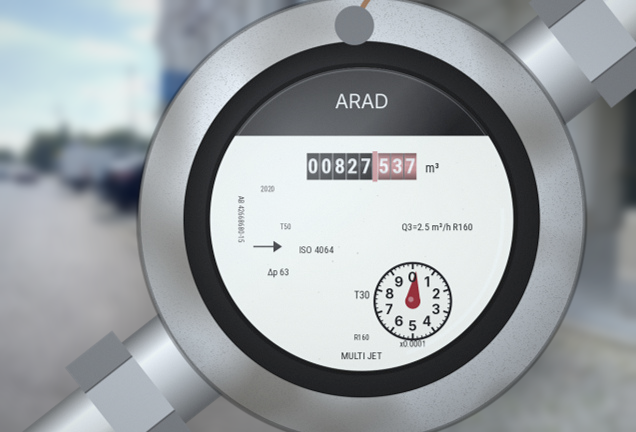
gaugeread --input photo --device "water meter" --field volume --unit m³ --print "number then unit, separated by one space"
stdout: 827.5370 m³
